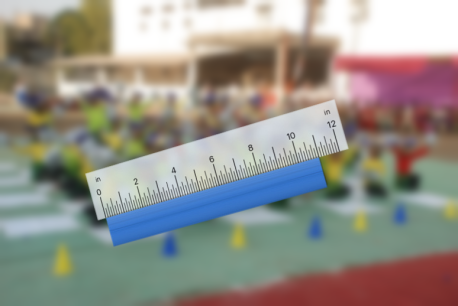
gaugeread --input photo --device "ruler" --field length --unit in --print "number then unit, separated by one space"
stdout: 11 in
